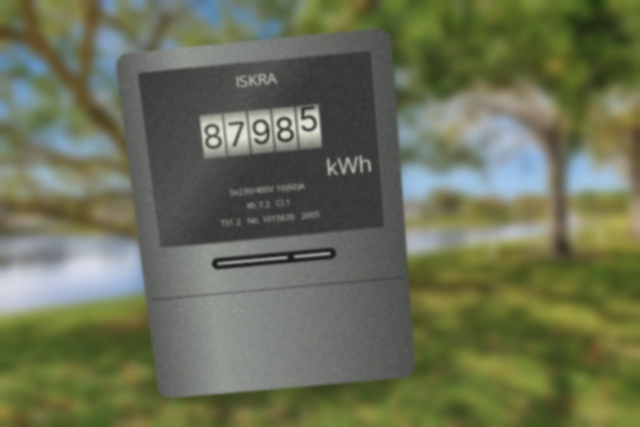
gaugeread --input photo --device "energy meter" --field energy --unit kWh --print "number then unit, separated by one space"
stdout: 87985 kWh
